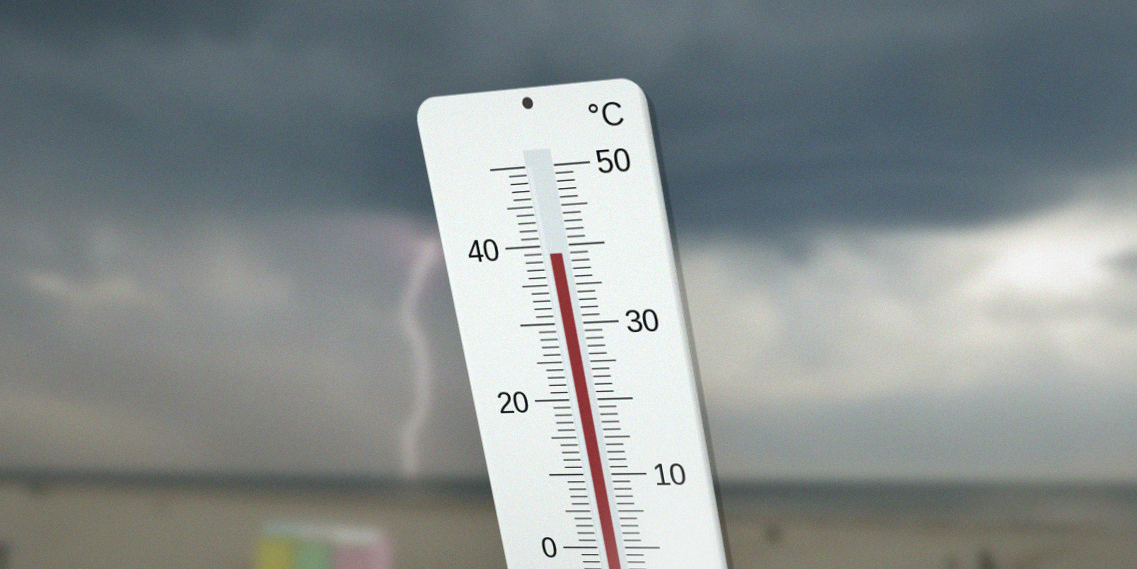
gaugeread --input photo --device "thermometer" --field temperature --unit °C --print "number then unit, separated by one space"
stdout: 39 °C
